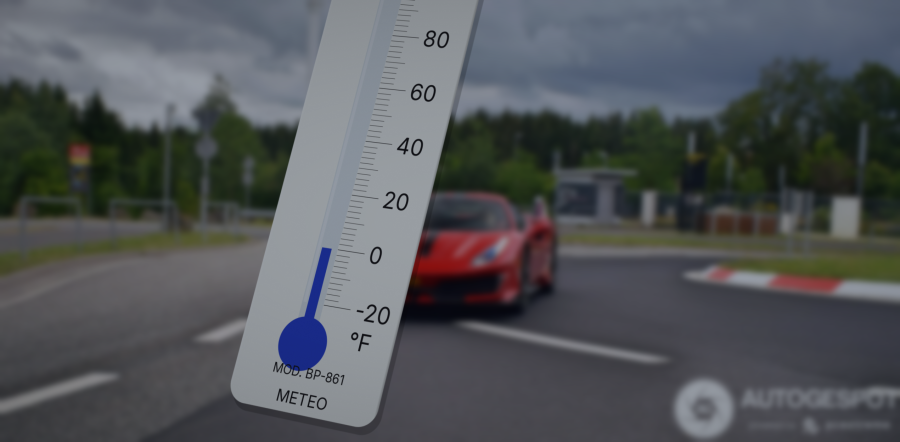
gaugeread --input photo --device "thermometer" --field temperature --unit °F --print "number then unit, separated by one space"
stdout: 0 °F
